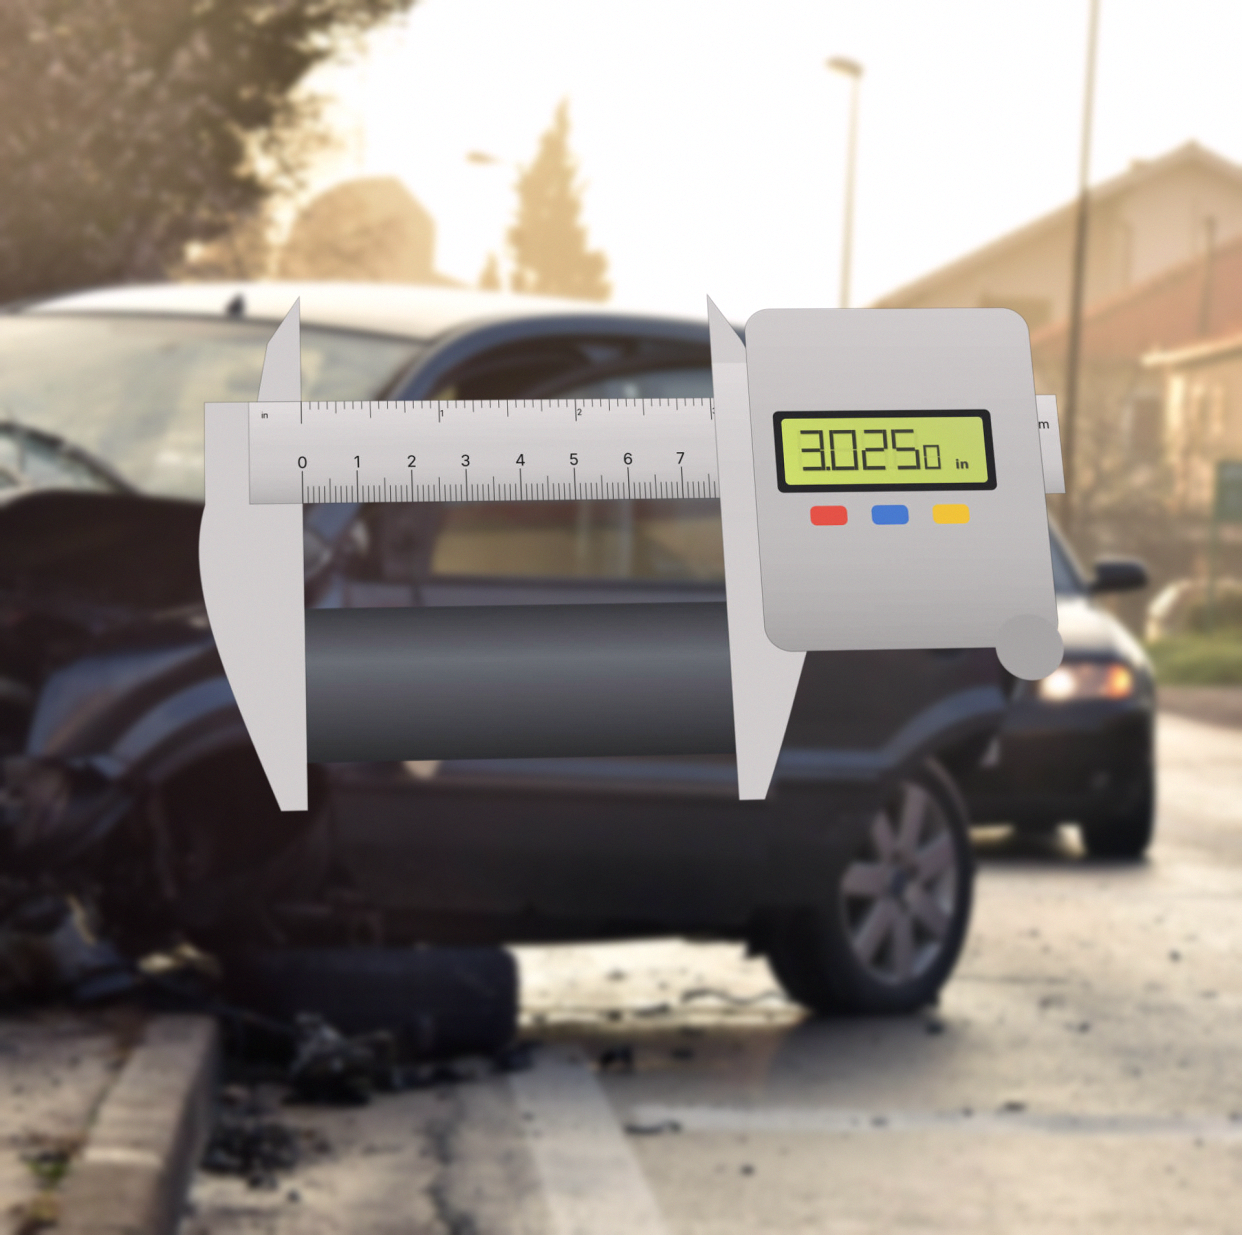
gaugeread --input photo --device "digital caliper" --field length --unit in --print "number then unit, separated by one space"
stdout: 3.0250 in
